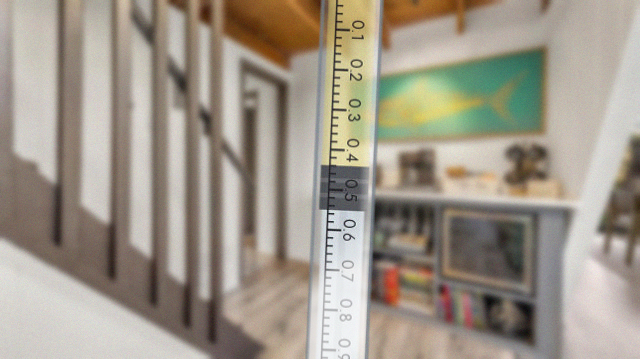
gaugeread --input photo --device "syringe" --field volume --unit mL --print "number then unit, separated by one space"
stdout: 0.44 mL
